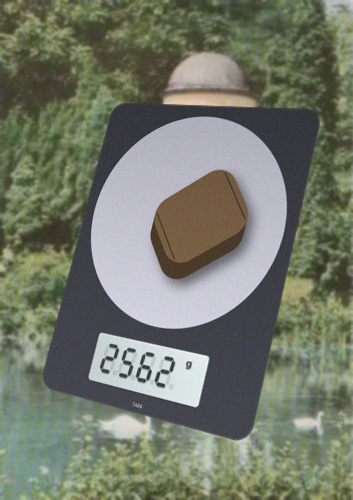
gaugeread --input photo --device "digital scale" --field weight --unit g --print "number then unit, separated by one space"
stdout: 2562 g
